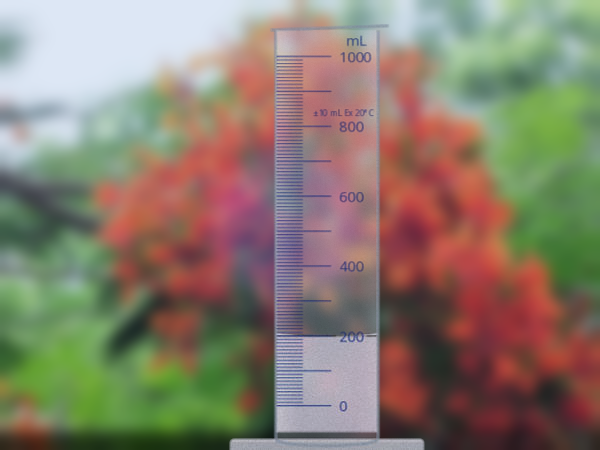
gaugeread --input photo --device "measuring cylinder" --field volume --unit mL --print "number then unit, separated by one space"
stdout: 200 mL
